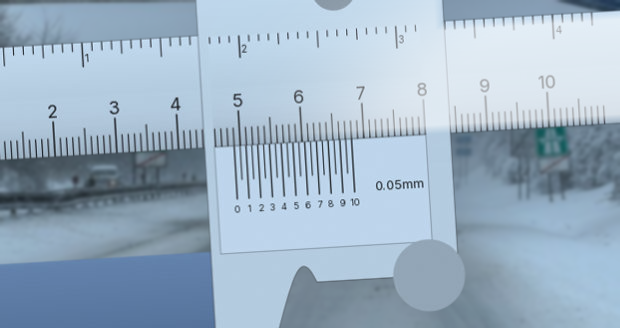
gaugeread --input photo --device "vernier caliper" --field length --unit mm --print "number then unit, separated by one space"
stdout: 49.0 mm
